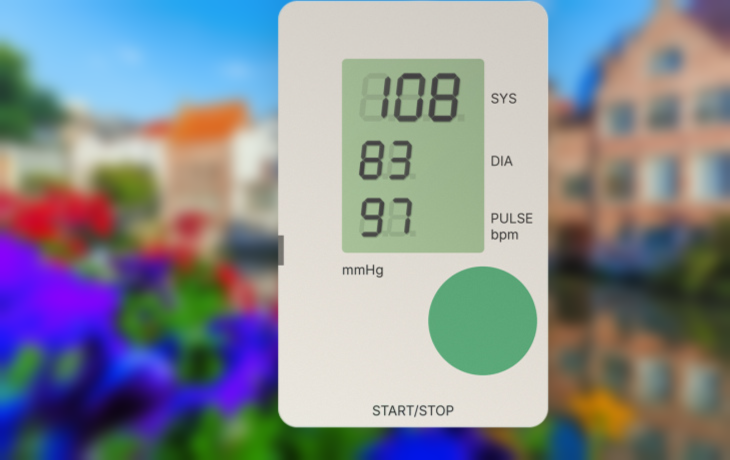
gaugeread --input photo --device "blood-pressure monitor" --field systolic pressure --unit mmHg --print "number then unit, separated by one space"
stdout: 108 mmHg
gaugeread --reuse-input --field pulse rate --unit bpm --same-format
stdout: 97 bpm
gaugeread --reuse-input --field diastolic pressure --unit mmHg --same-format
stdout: 83 mmHg
